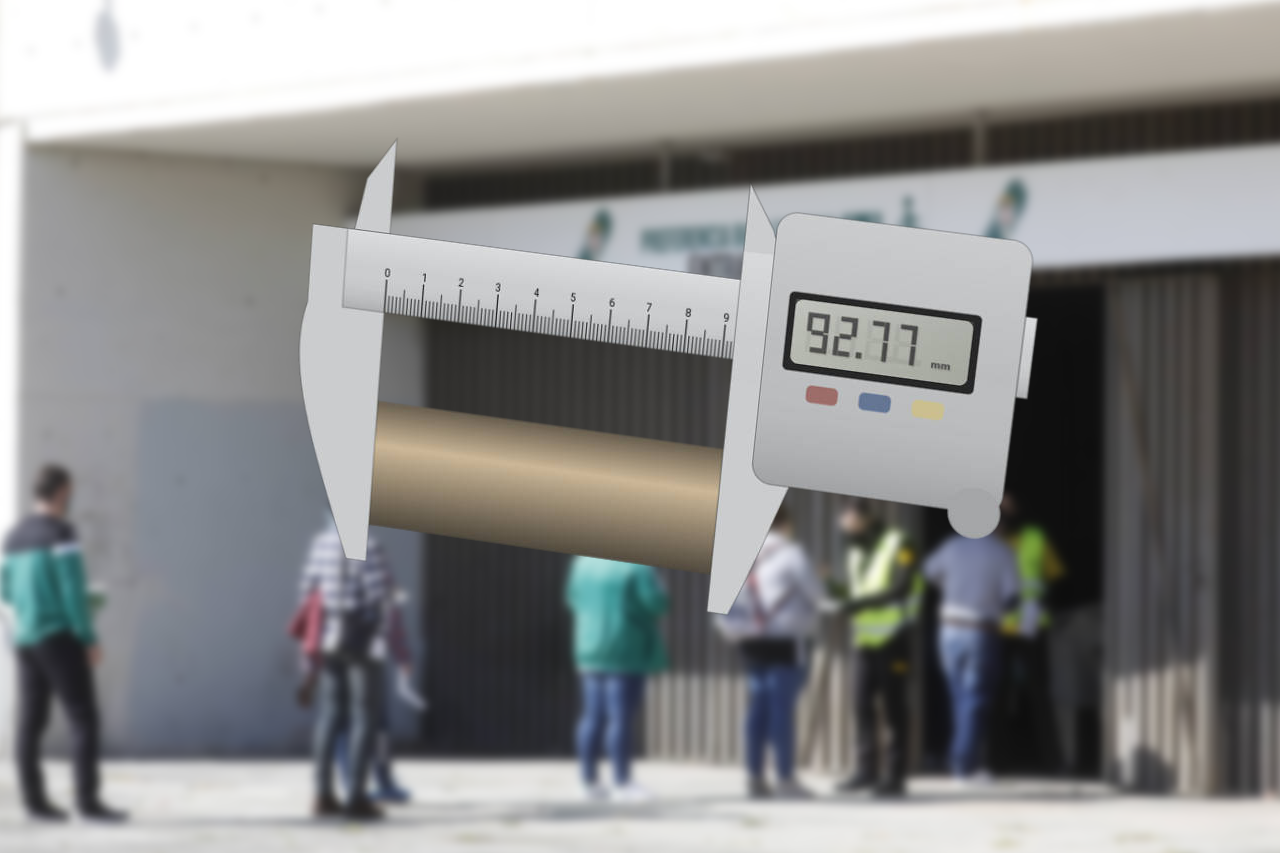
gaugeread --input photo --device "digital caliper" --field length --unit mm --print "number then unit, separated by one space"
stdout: 92.77 mm
